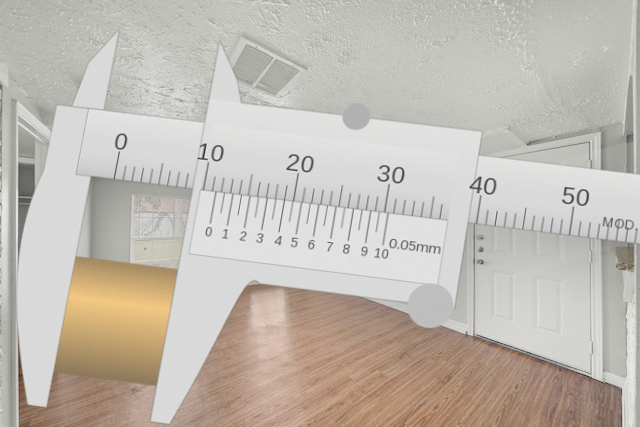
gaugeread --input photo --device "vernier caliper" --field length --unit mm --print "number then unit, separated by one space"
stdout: 11.4 mm
